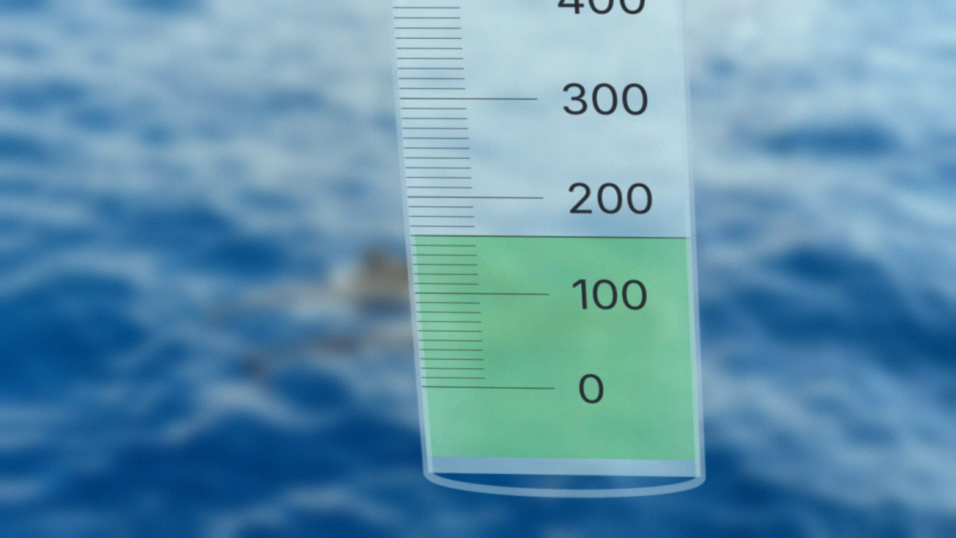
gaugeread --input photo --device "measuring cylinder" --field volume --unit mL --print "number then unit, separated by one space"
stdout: 160 mL
